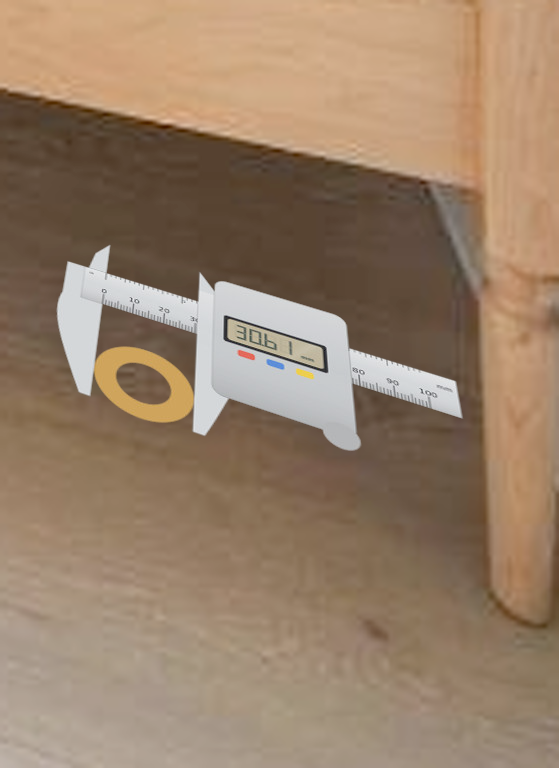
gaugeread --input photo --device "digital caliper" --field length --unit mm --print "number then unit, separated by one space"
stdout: 30.61 mm
